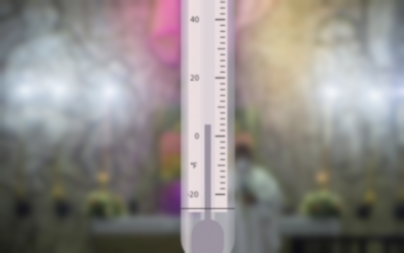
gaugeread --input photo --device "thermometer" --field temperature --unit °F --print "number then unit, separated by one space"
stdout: 4 °F
